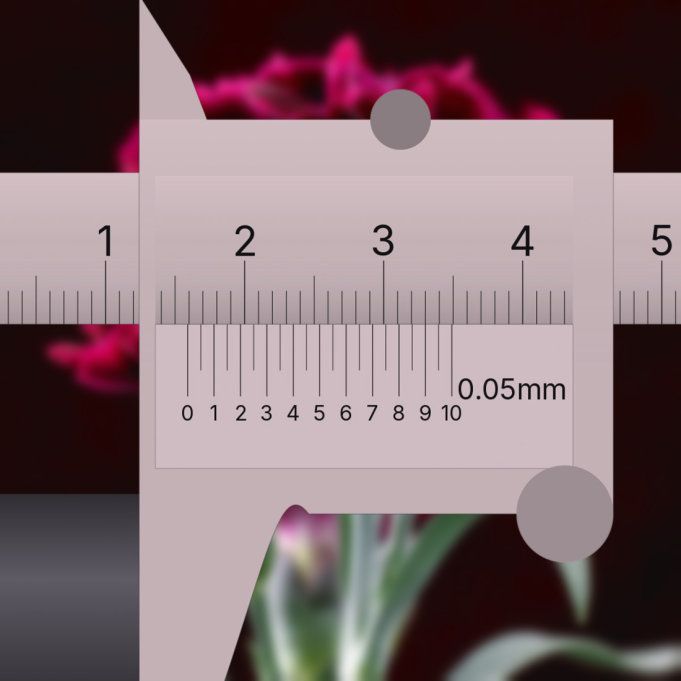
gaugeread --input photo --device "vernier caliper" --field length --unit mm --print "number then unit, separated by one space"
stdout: 15.9 mm
